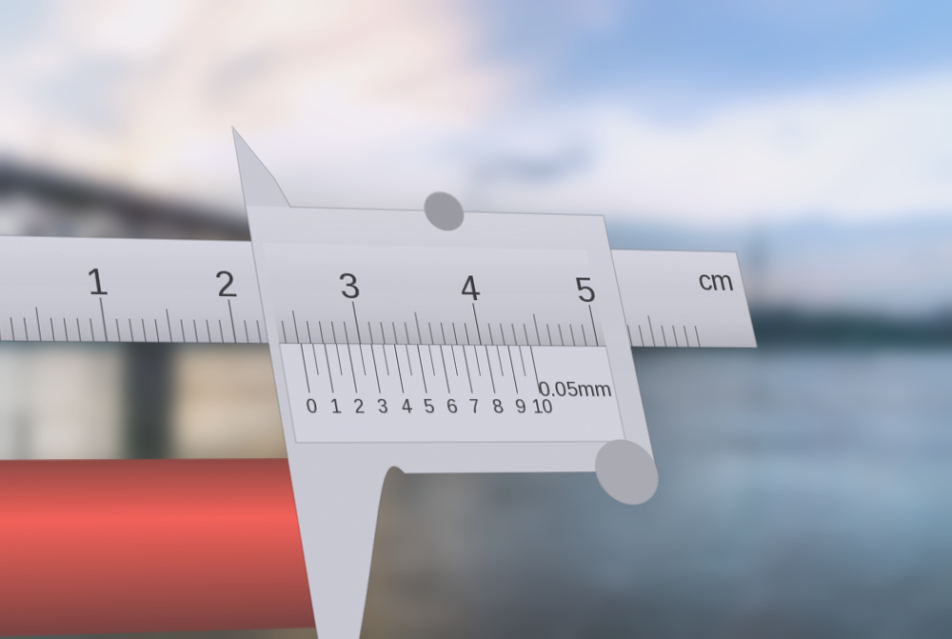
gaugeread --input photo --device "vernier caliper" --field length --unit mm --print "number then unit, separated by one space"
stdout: 25.2 mm
